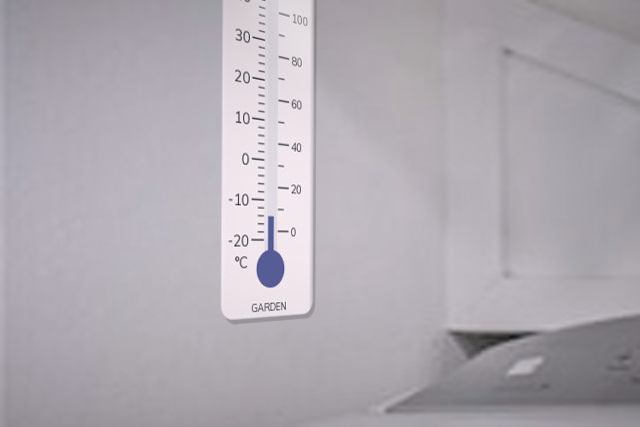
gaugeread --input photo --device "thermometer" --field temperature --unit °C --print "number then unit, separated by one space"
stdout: -14 °C
